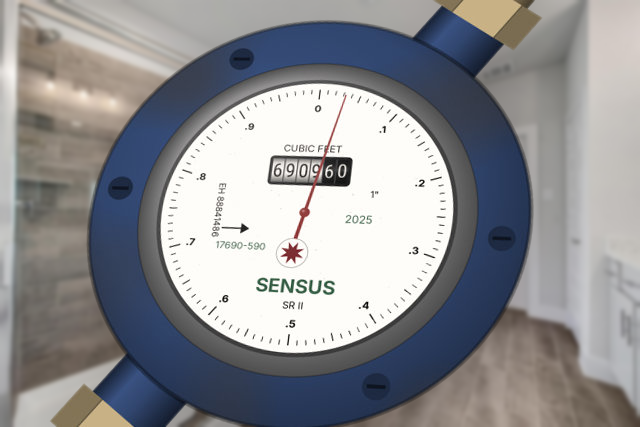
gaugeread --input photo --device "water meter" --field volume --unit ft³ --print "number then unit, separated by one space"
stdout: 690960.03 ft³
